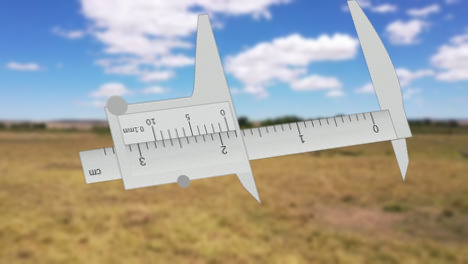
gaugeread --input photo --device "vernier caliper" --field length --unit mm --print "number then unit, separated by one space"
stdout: 18.8 mm
